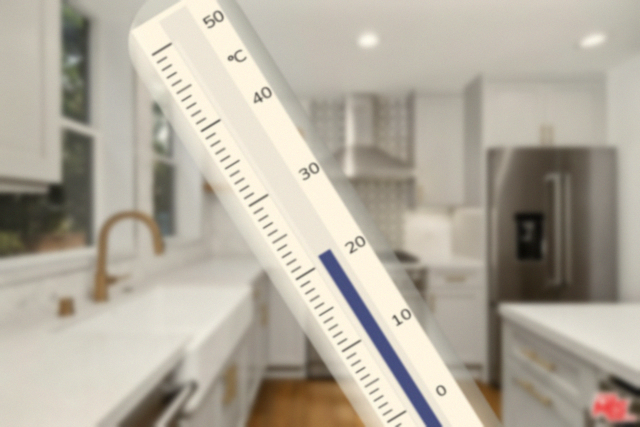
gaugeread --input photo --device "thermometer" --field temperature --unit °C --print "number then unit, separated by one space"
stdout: 21 °C
